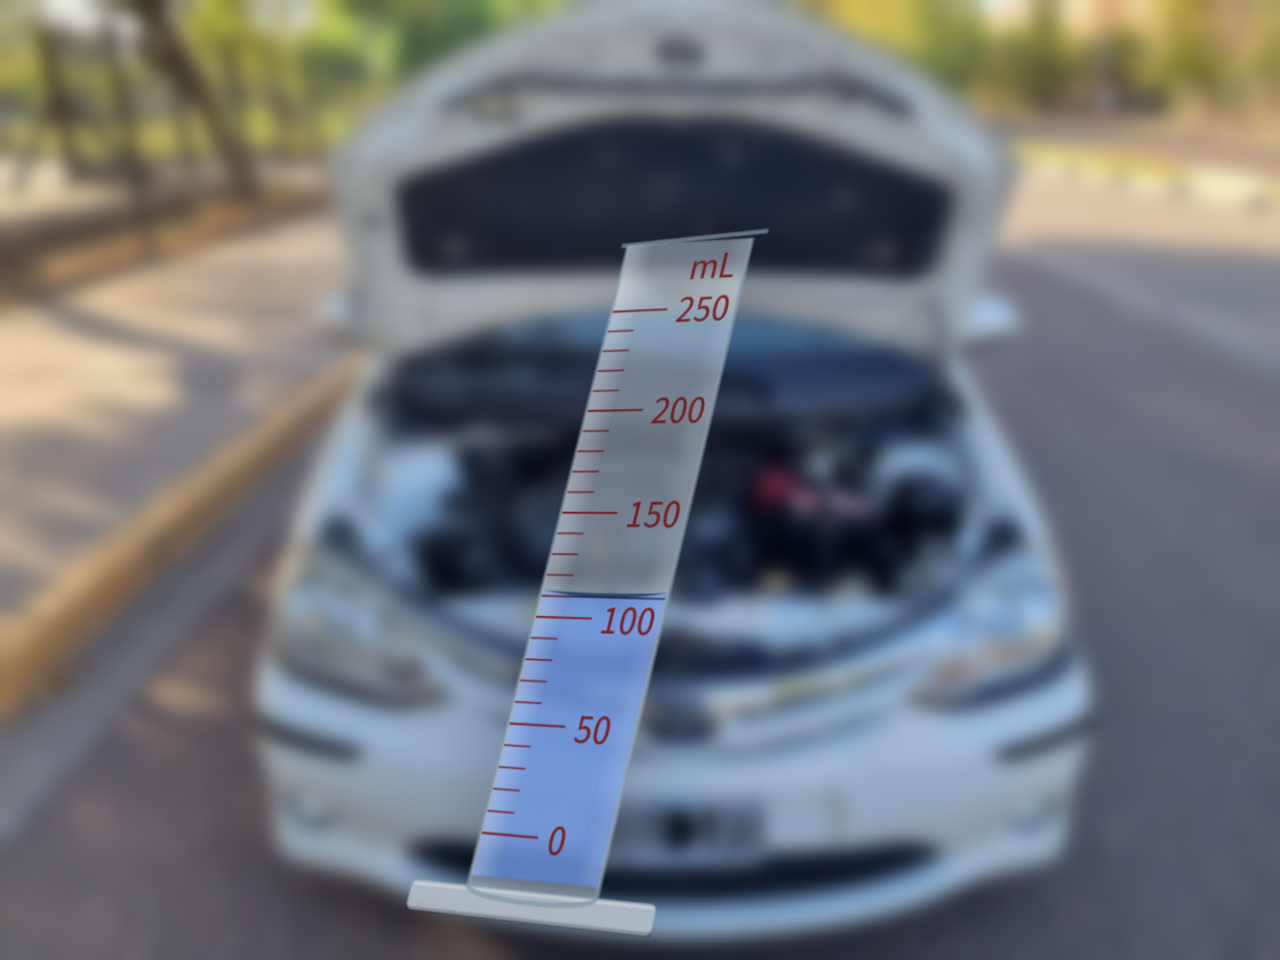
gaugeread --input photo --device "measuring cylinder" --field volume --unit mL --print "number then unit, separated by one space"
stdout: 110 mL
